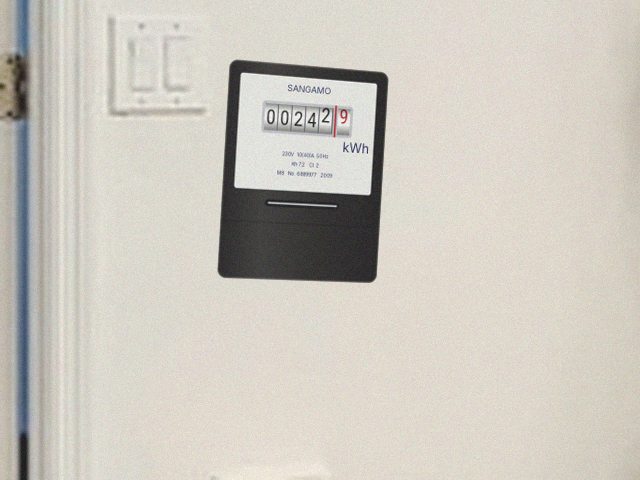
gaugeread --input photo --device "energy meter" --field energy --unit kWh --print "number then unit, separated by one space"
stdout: 242.9 kWh
